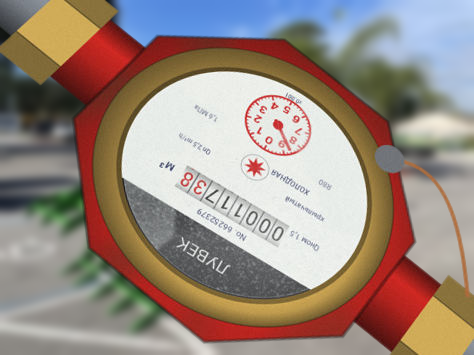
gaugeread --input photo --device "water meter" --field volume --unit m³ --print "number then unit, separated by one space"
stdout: 117.388 m³
